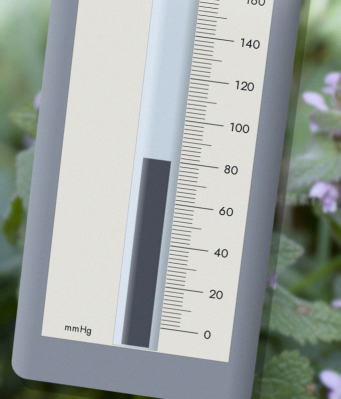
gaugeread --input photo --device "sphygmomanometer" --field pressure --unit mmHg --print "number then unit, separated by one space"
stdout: 80 mmHg
